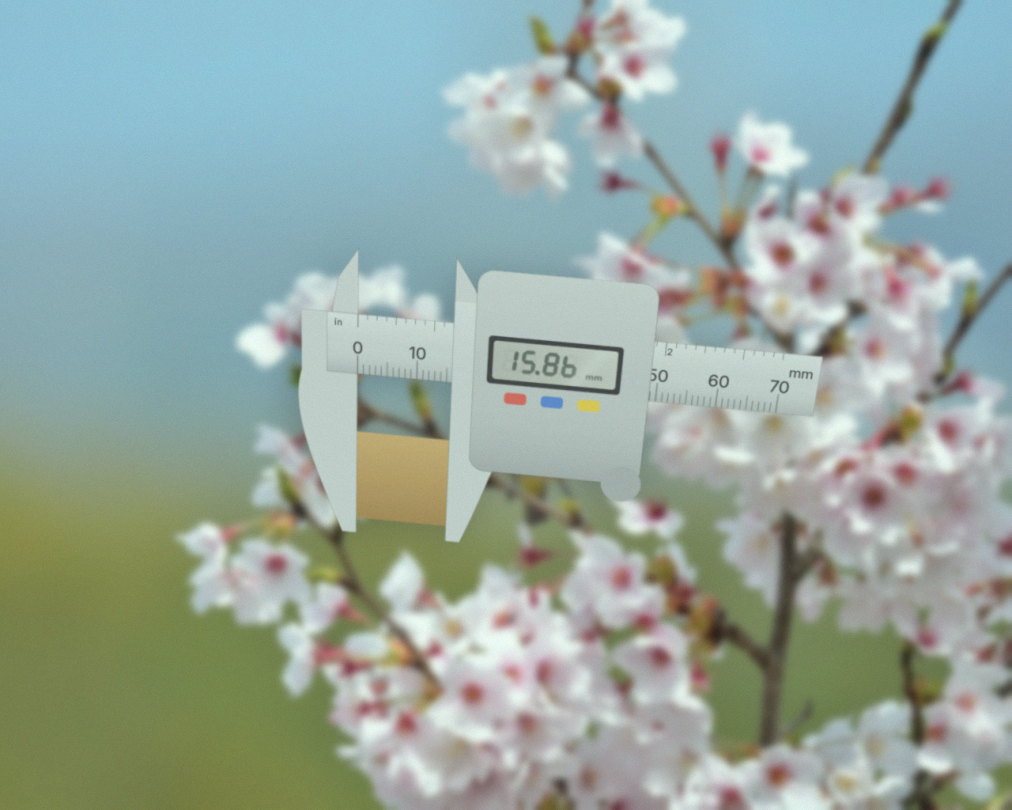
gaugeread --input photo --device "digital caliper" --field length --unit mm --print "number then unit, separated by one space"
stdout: 15.86 mm
